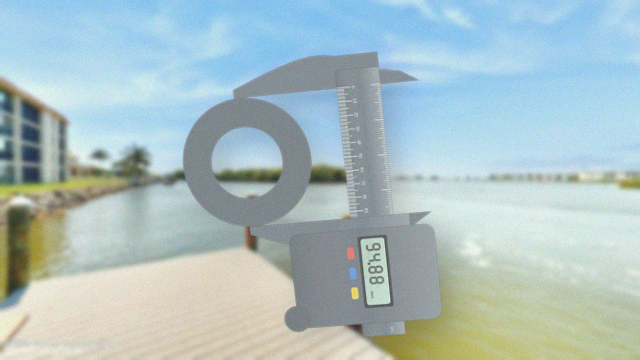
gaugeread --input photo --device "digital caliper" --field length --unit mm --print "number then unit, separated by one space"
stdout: 94.88 mm
